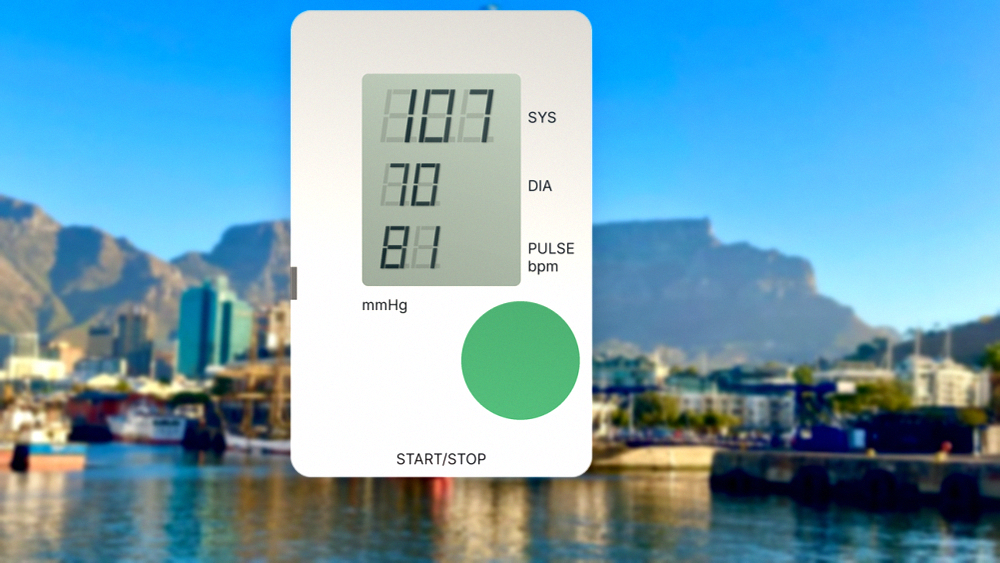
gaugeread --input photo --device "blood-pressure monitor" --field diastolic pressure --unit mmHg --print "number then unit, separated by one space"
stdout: 70 mmHg
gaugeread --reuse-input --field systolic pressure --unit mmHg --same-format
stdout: 107 mmHg
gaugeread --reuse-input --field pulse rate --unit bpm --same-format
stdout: 81 bpm
